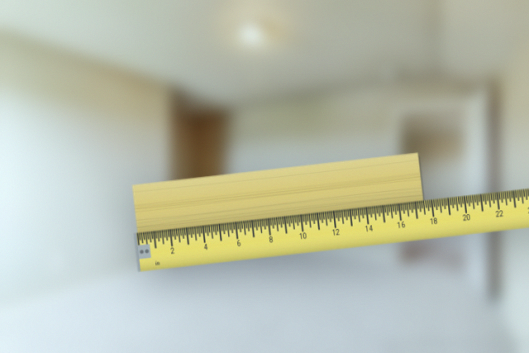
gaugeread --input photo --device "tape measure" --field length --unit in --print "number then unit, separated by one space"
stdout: 17.5 in
